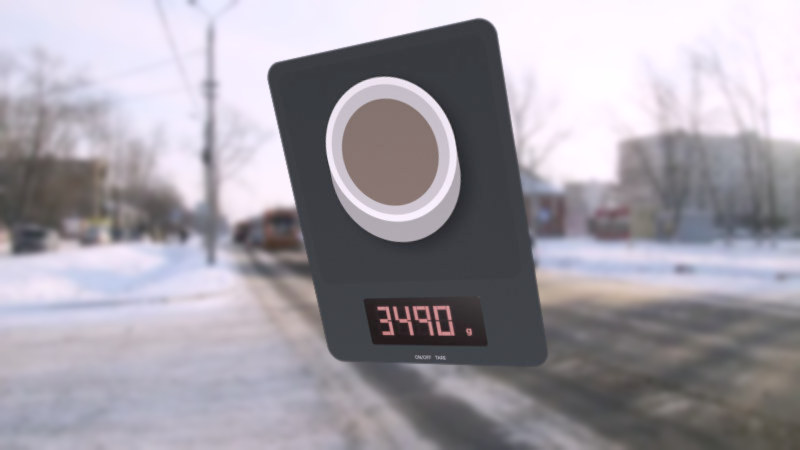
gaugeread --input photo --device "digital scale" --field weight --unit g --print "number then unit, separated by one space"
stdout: 3490 g
